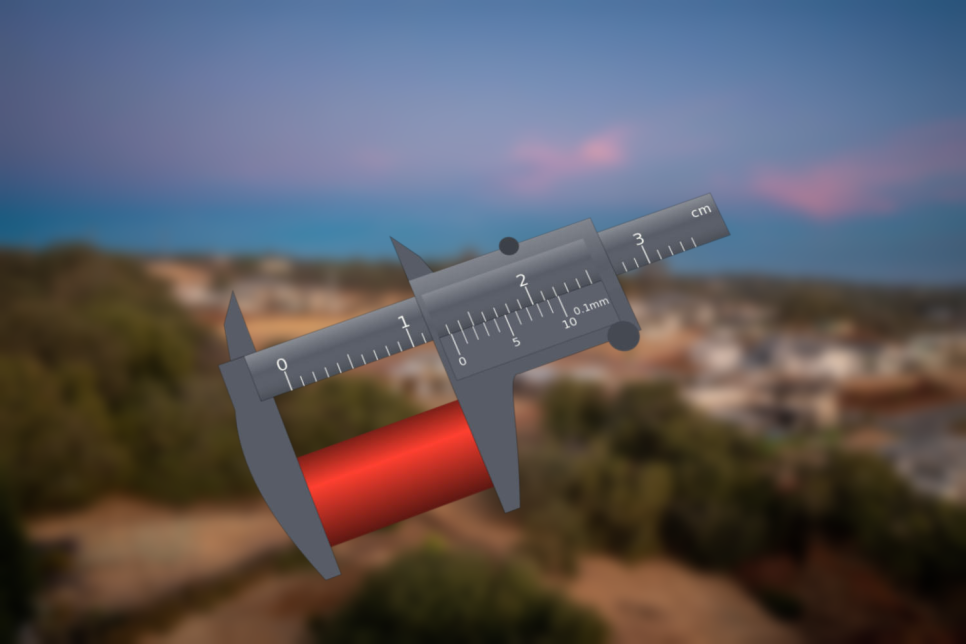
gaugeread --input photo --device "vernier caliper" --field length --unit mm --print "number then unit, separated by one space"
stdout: 13.1 mm
